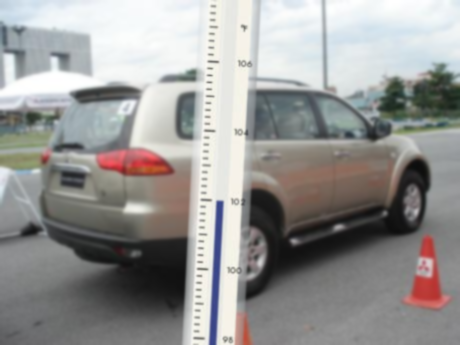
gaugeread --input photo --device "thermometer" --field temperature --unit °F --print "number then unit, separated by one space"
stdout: 102 °F
